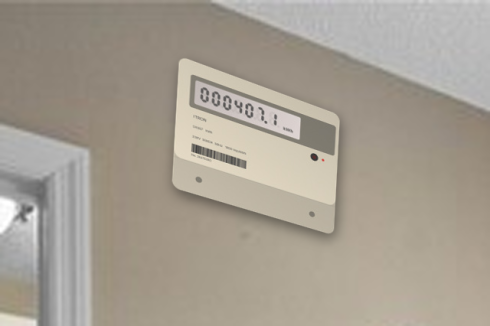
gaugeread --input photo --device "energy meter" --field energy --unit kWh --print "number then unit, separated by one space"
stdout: 407.1 kWh
